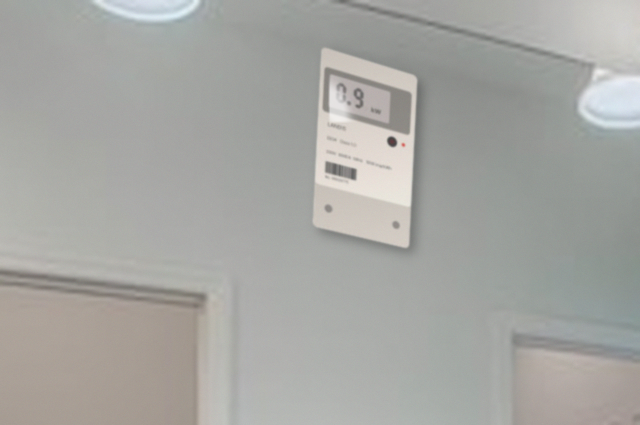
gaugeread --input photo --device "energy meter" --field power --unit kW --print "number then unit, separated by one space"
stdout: 0.9 kW
